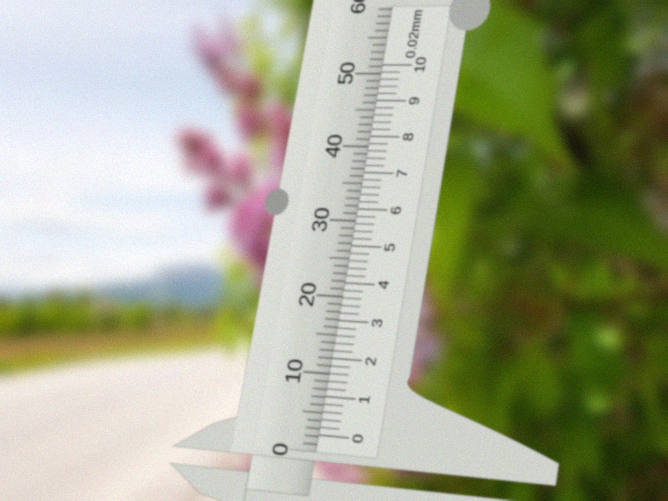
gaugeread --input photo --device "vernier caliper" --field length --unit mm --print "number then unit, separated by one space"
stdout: 2.2 mm
